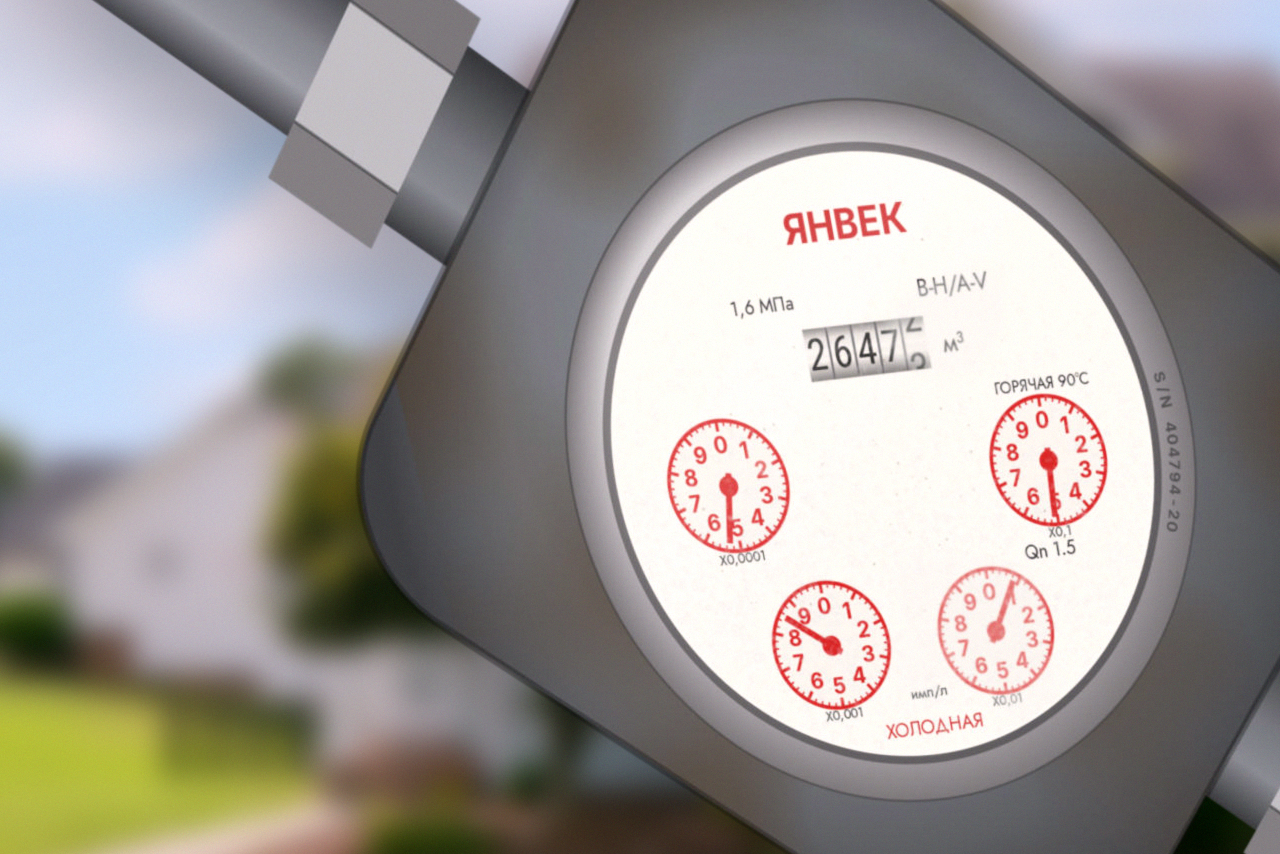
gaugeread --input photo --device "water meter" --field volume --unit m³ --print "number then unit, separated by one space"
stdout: 26472.5085 m³
